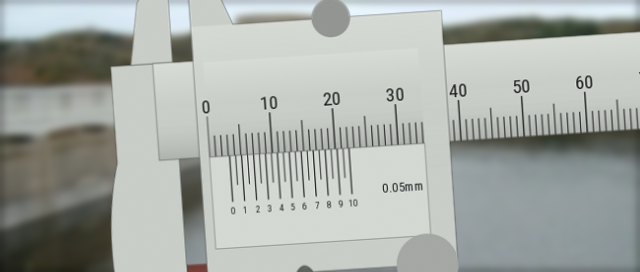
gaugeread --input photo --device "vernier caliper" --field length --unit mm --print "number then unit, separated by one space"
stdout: 3.2 mm
